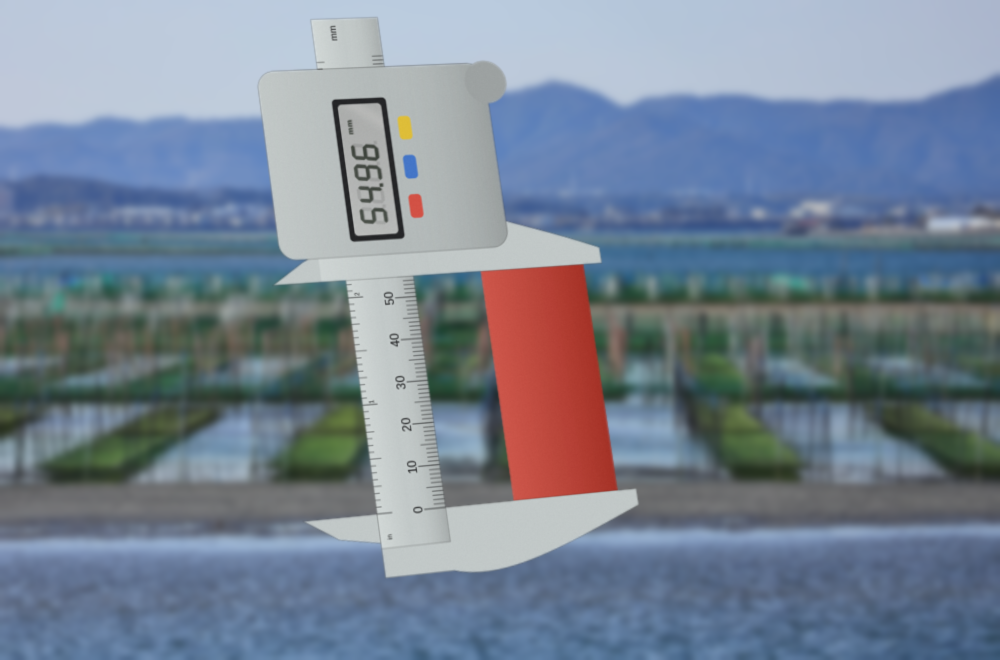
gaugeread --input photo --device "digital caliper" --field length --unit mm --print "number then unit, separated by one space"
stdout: 54.96 mm
